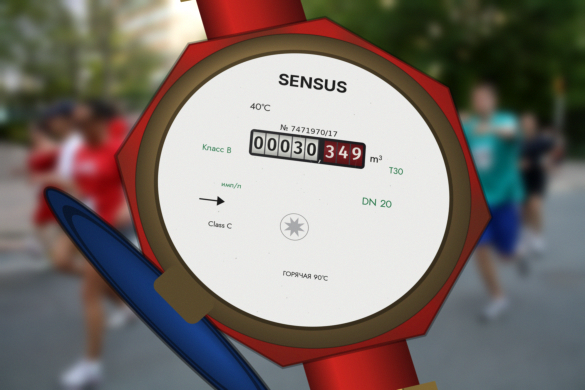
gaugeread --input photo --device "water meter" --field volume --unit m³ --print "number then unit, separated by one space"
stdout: 30.349 m³
